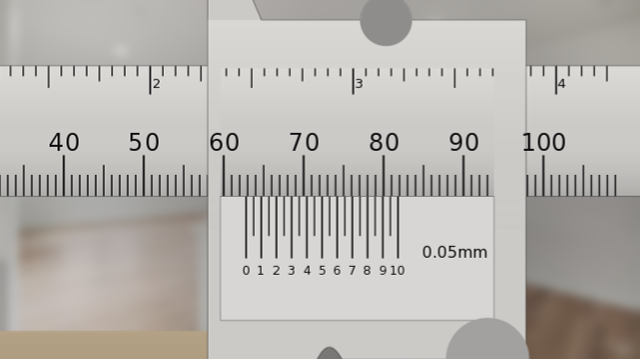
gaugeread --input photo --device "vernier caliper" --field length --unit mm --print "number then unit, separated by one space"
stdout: 62.8 mm
